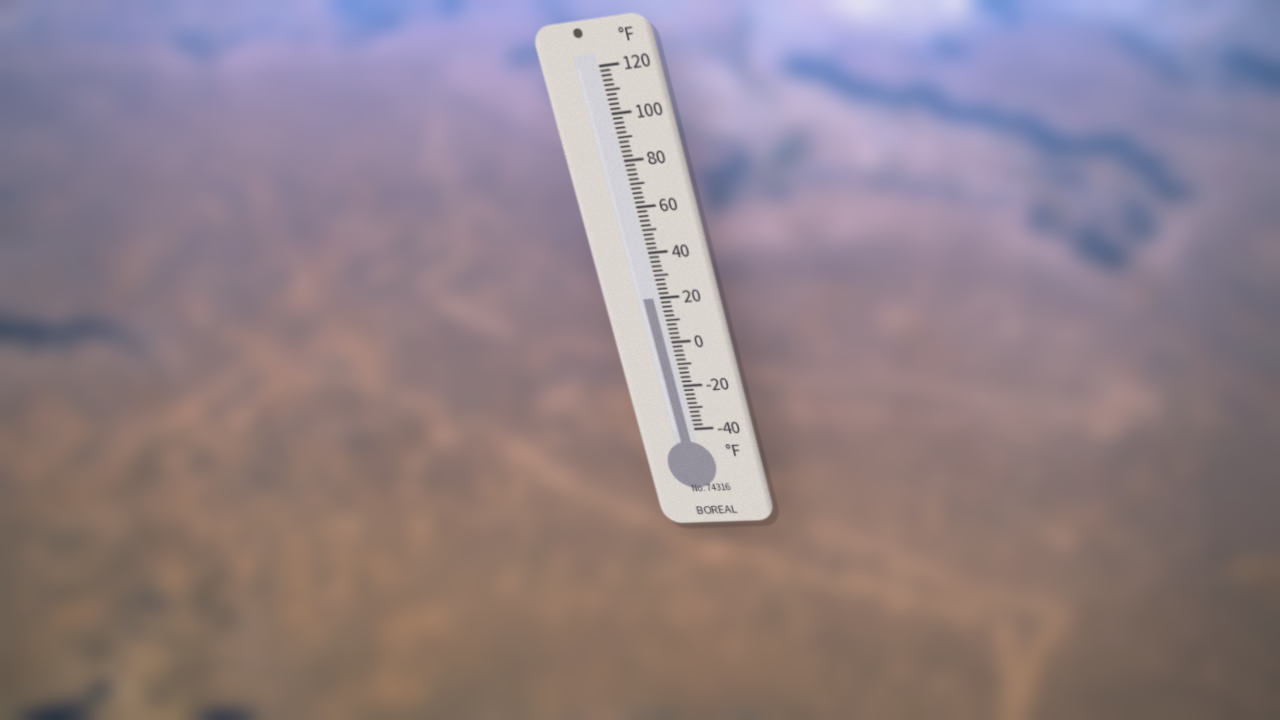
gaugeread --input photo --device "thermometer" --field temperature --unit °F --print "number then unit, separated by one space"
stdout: 20 °F
